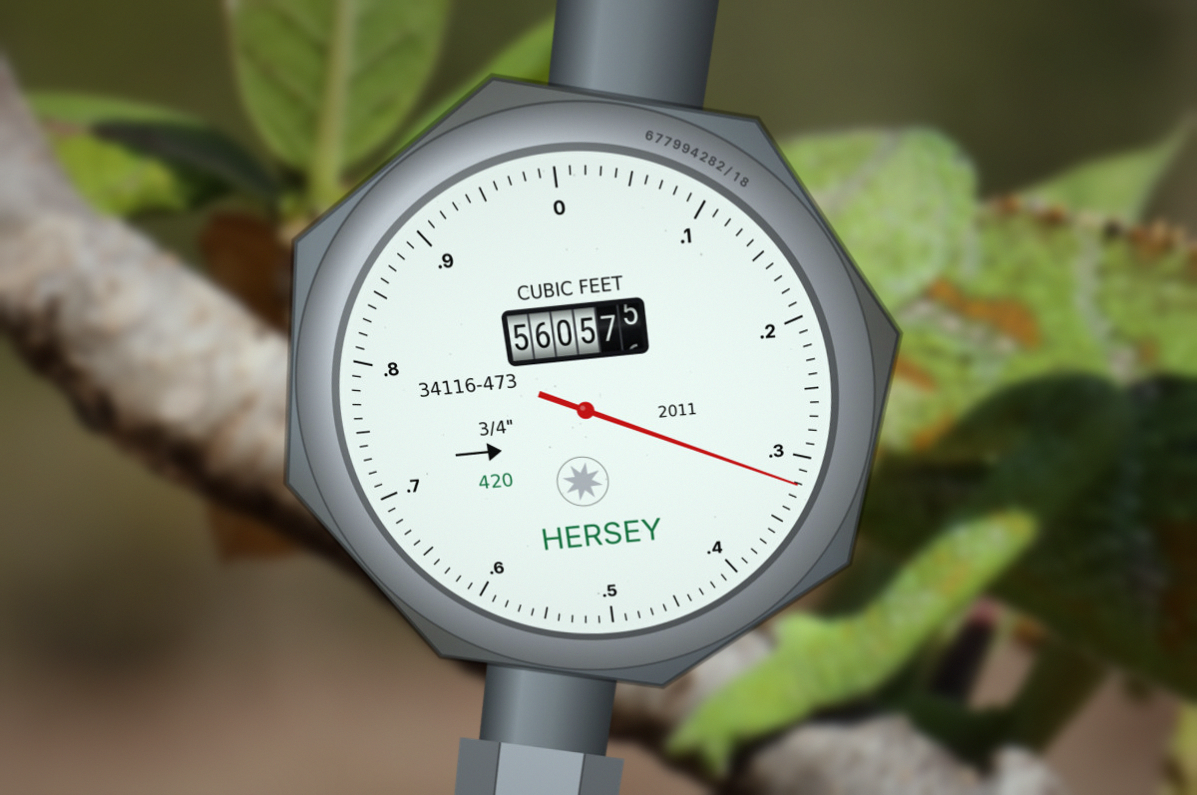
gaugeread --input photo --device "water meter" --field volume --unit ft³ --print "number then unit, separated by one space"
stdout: 560575.32 ft³
